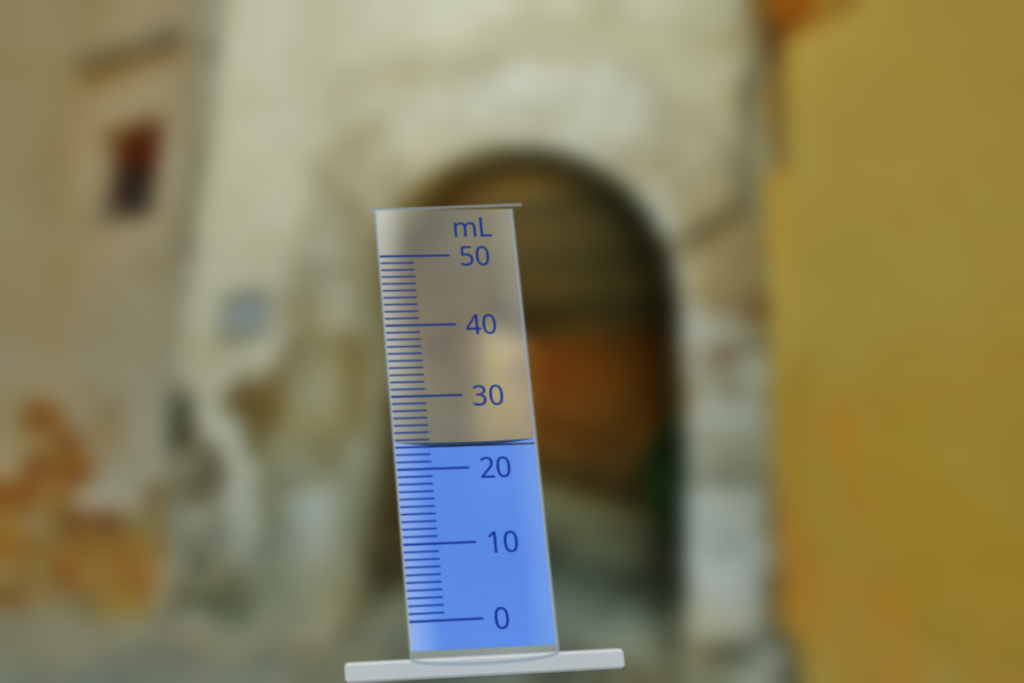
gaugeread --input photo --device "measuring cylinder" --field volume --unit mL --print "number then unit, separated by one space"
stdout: 23 mL
